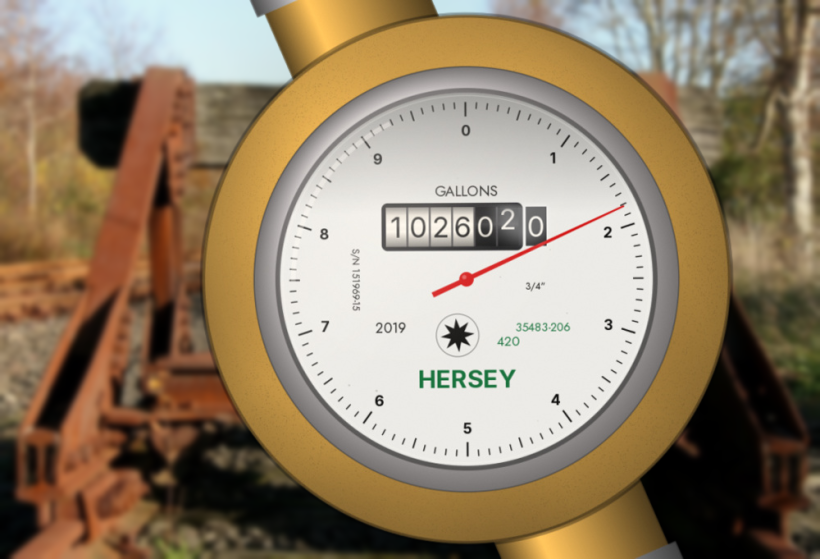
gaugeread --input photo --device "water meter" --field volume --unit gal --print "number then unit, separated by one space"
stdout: 1026021.8 gal
